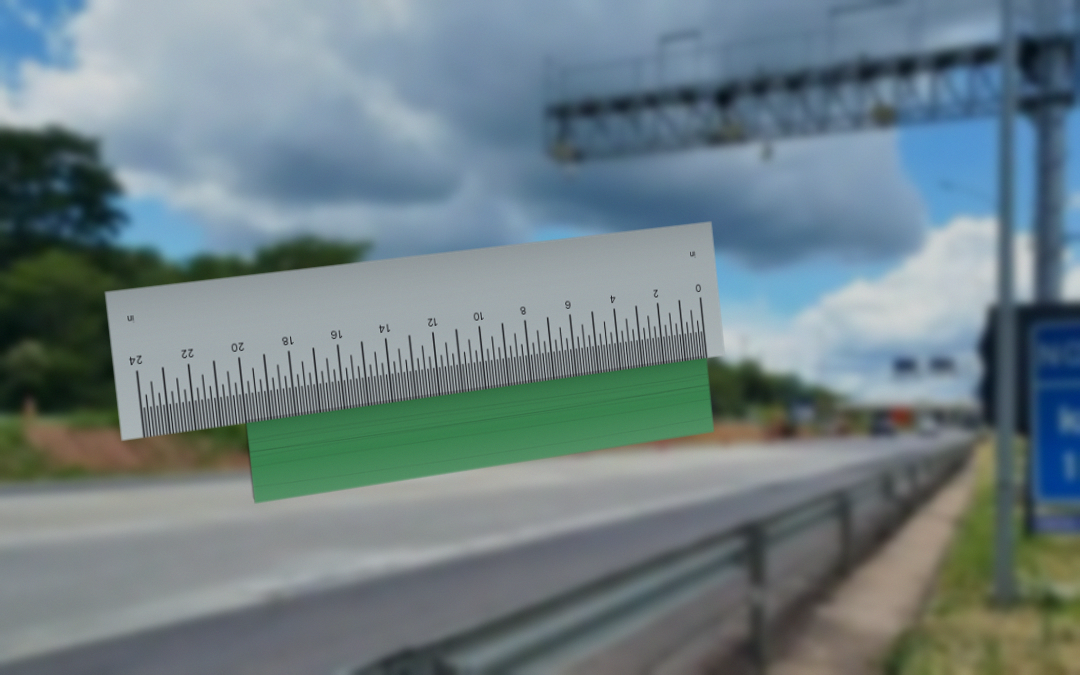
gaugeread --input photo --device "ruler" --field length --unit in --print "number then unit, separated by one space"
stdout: 20 in
